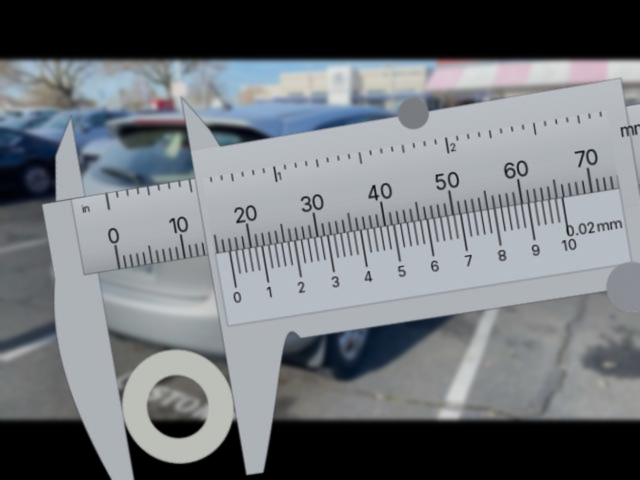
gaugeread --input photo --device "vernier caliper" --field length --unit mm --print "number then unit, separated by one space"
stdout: 16.8 mm
